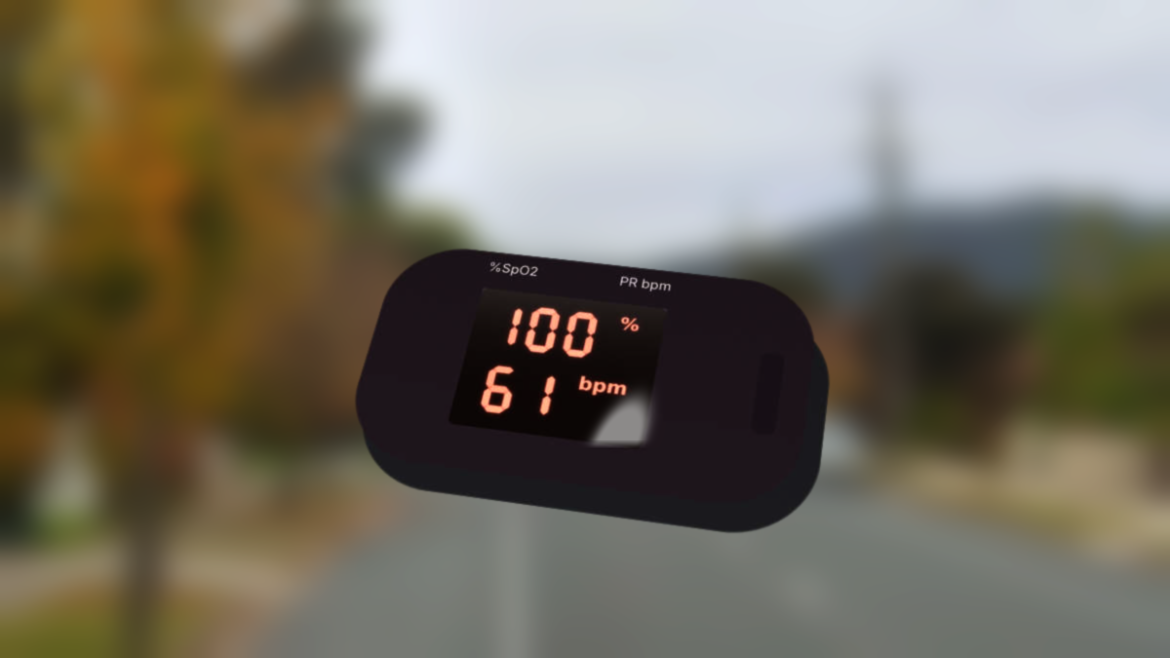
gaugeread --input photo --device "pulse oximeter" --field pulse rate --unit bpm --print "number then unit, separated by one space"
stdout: 61 bpm
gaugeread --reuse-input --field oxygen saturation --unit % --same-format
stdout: 100 %
